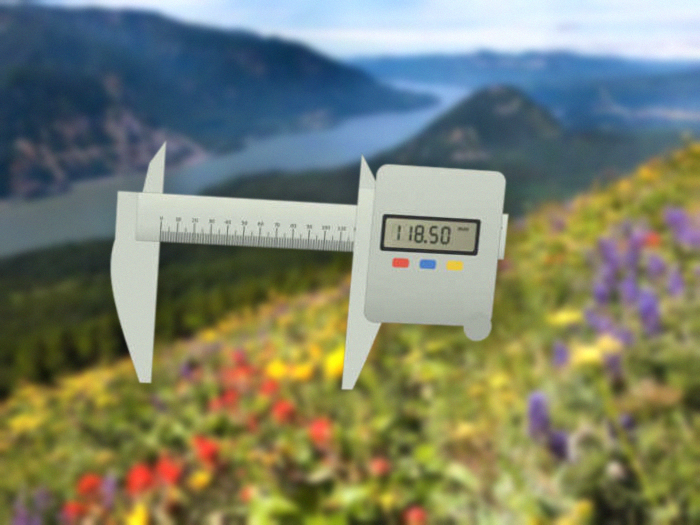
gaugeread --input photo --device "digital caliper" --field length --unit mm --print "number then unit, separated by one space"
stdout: 118.50 mm
